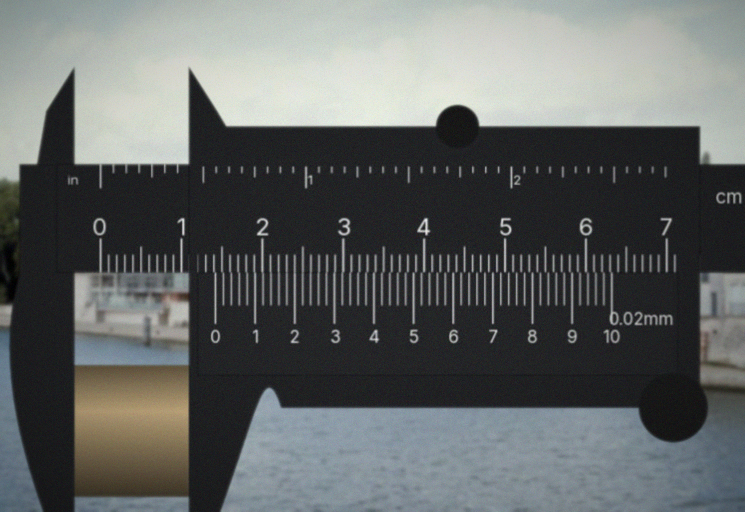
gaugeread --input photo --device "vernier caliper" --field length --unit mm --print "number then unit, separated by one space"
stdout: 14.2 mm
